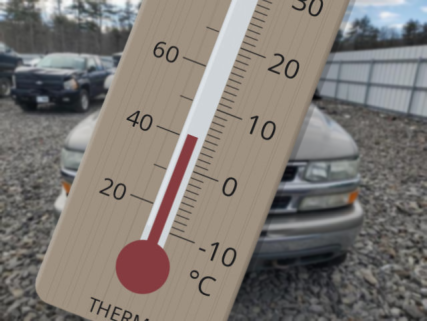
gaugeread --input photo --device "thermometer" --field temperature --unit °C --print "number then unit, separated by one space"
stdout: 5 °C
